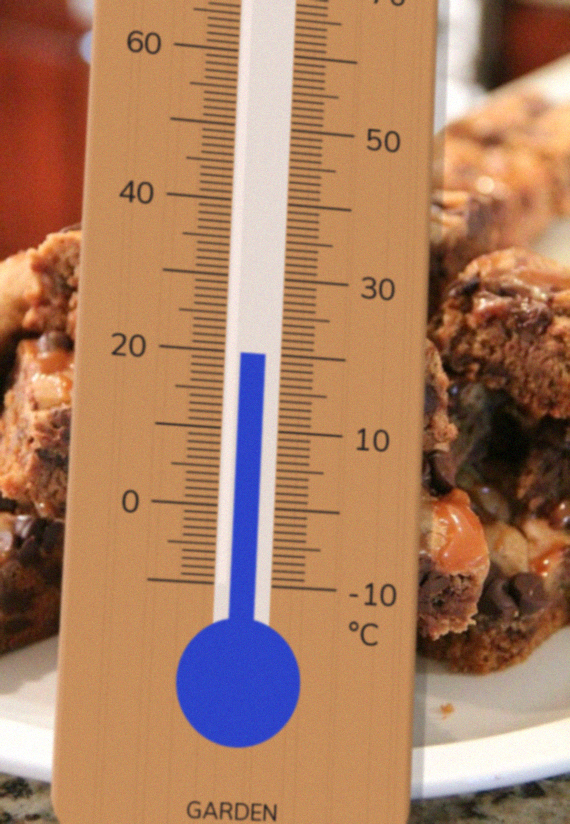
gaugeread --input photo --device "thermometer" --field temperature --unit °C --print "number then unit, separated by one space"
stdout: 20 °C
